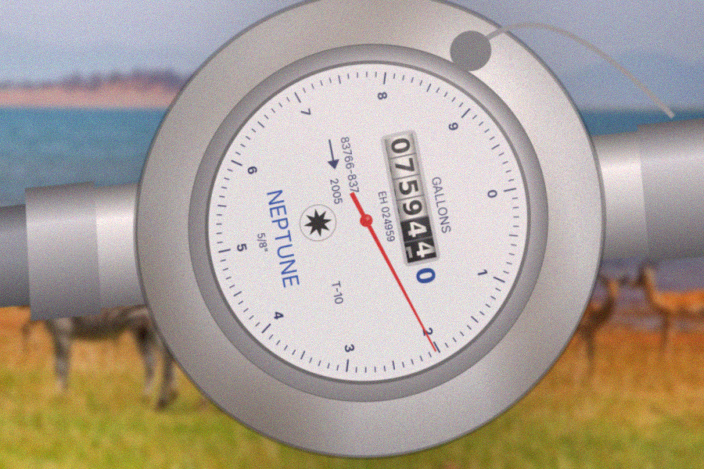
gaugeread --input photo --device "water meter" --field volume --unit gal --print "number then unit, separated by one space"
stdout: 759442.0 gal
